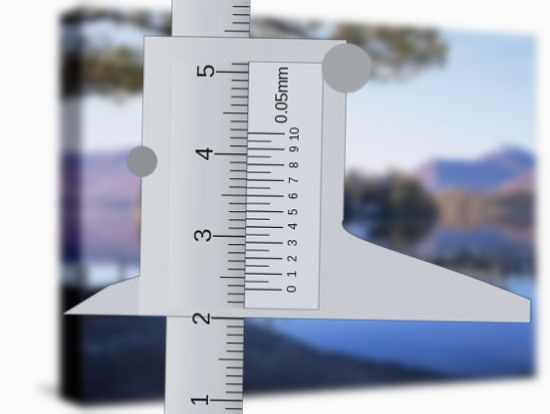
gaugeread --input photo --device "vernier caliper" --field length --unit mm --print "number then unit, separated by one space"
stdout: 23.6 mm
